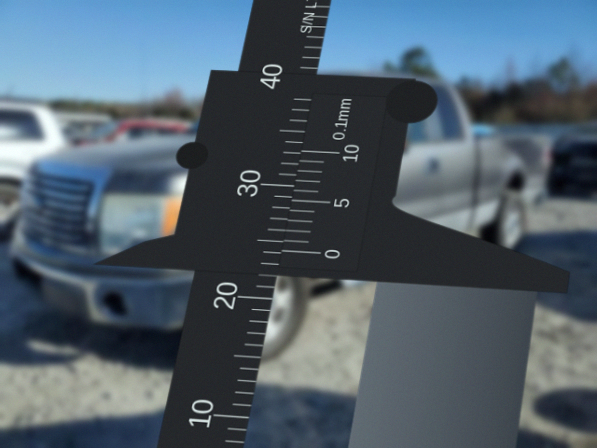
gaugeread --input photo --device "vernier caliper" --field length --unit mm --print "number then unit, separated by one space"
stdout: 24.2 mm
